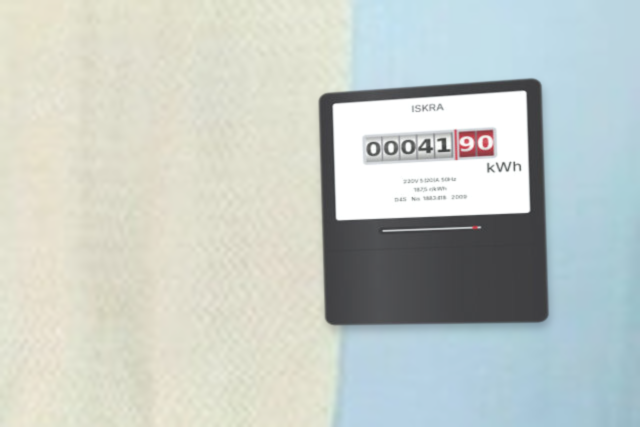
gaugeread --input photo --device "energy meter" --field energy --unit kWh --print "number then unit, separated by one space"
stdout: 41.90 kWh
